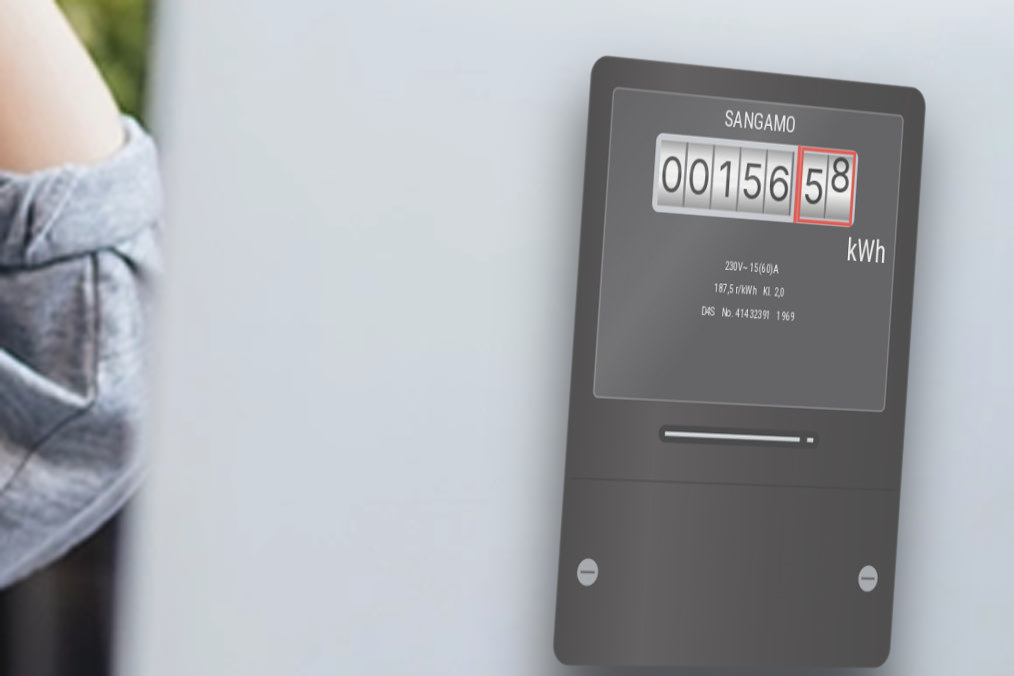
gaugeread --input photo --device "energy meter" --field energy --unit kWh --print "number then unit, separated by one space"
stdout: 156.58 kWh
